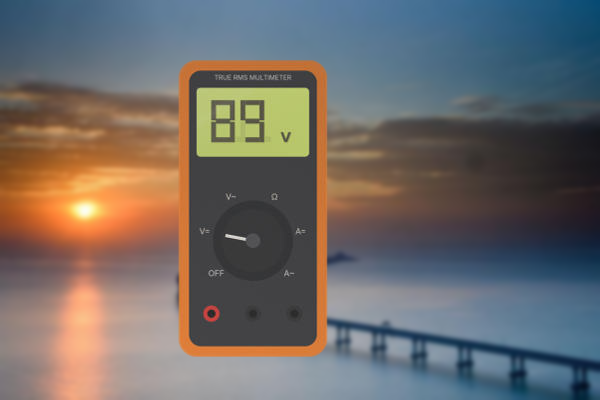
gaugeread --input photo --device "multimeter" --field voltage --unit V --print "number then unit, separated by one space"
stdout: 89 V
